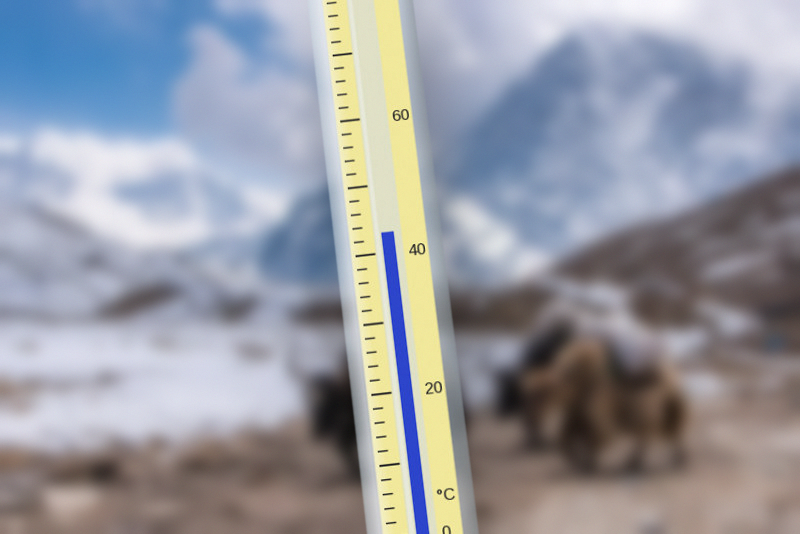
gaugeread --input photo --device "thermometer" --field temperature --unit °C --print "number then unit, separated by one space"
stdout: 43 °C
